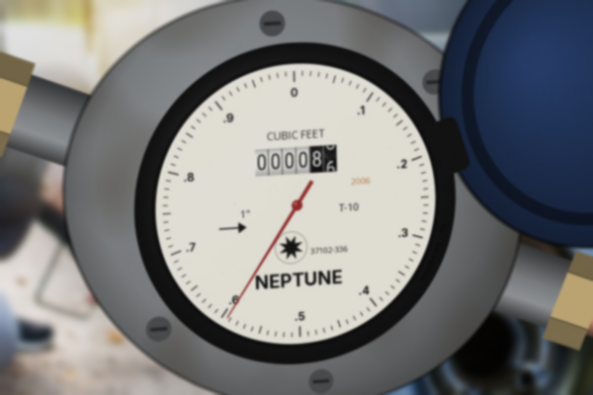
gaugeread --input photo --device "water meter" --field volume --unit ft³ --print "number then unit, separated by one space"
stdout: 85.59 ft³
